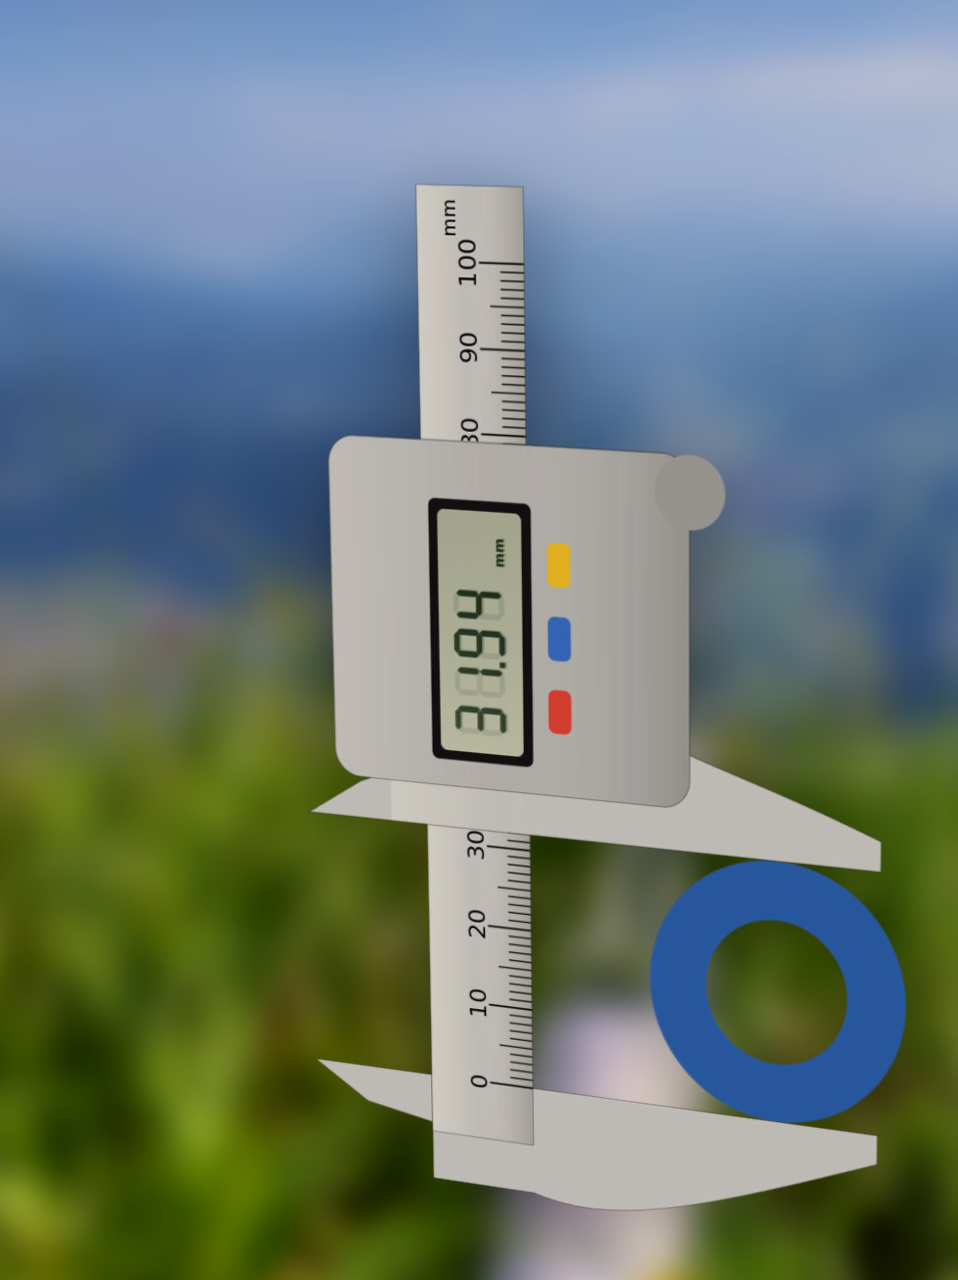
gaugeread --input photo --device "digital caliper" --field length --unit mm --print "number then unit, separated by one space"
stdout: 31.94 mm
